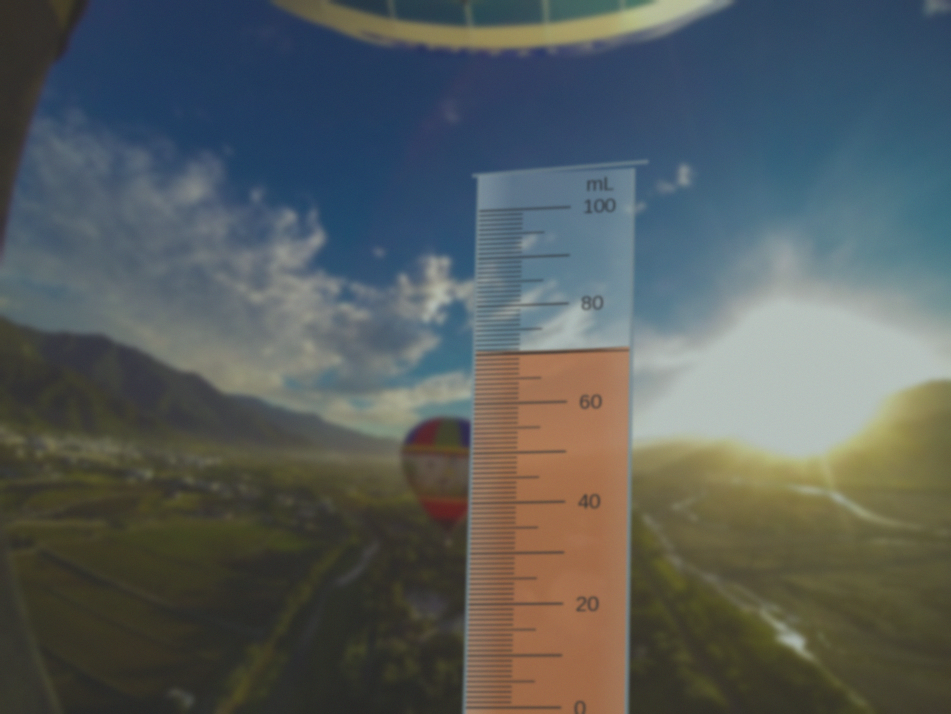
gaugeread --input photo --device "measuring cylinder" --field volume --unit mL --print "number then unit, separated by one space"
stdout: 70 mL
